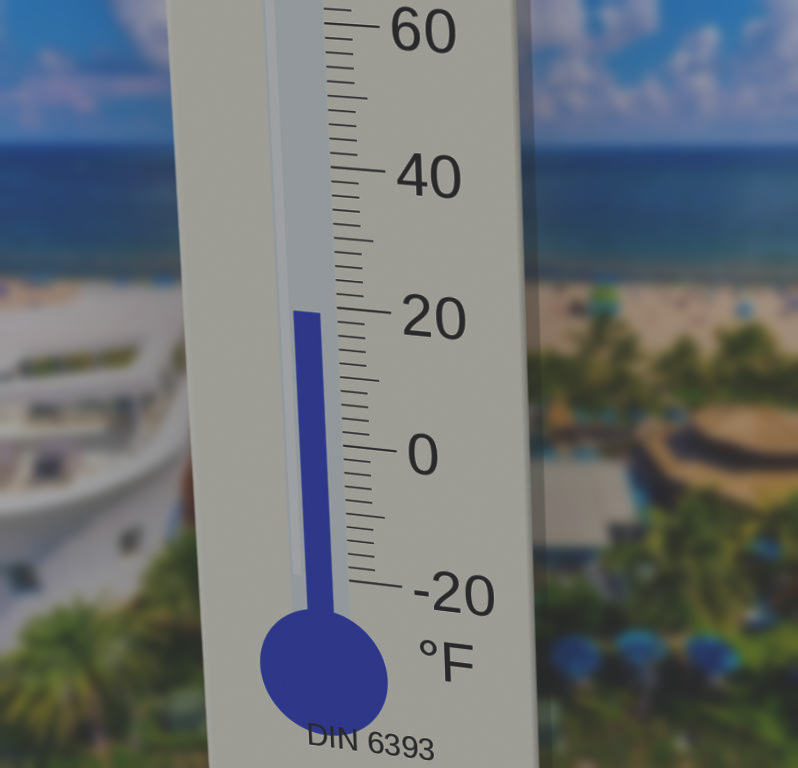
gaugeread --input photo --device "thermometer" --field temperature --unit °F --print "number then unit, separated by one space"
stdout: 19 °F
